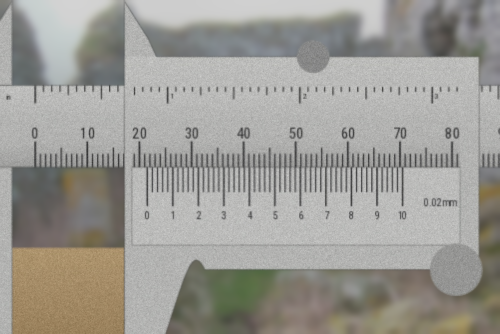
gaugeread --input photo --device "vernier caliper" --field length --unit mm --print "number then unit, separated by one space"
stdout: 21.5 mm
